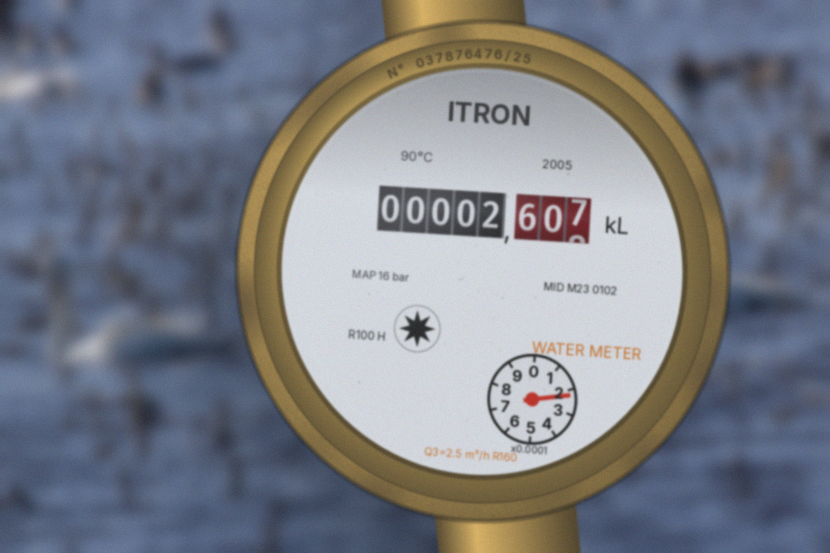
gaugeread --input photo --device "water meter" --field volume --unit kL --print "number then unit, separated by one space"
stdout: 2.6072 kL
